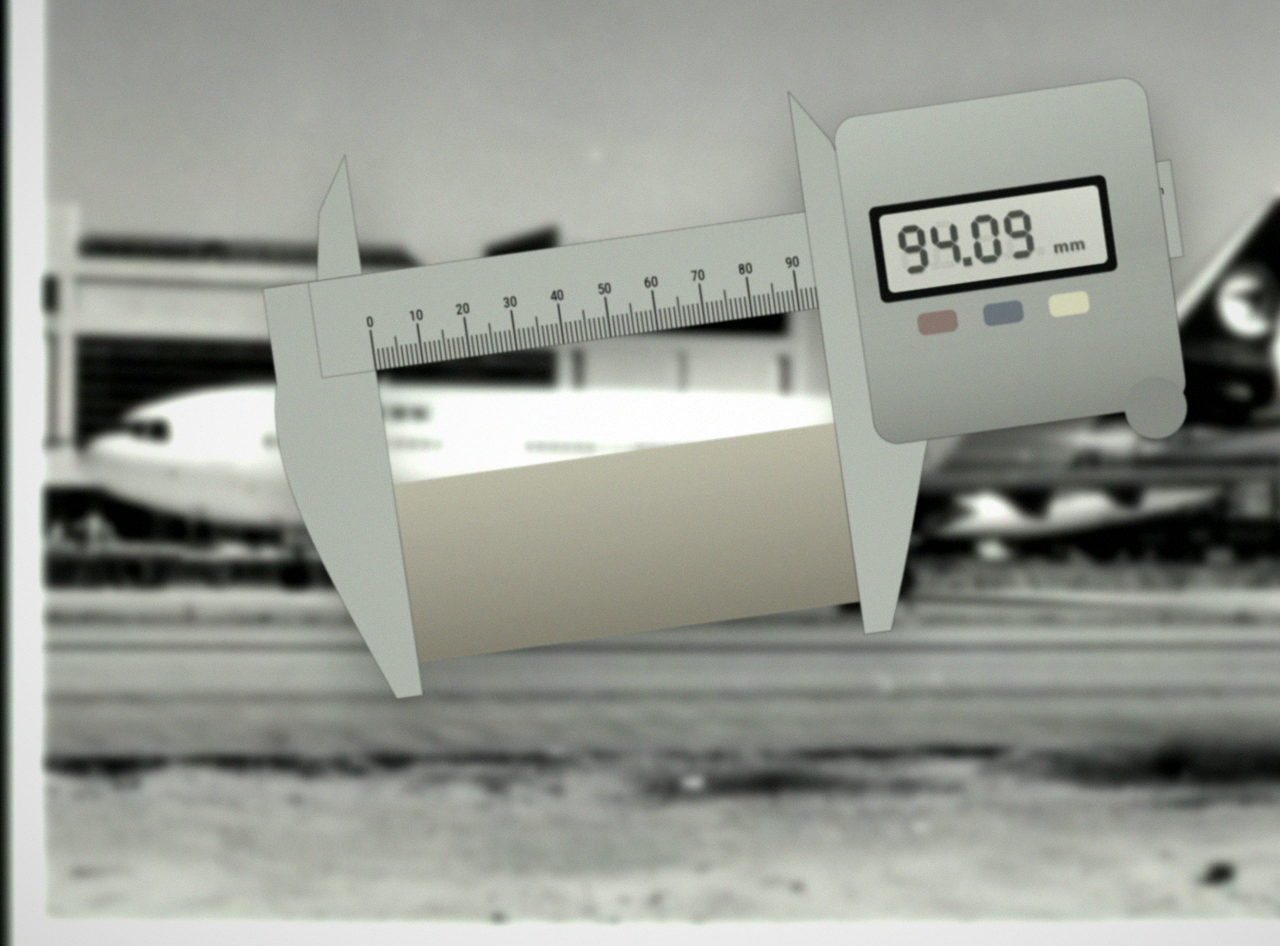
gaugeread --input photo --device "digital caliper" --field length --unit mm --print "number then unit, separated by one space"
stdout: 94.09 mm
